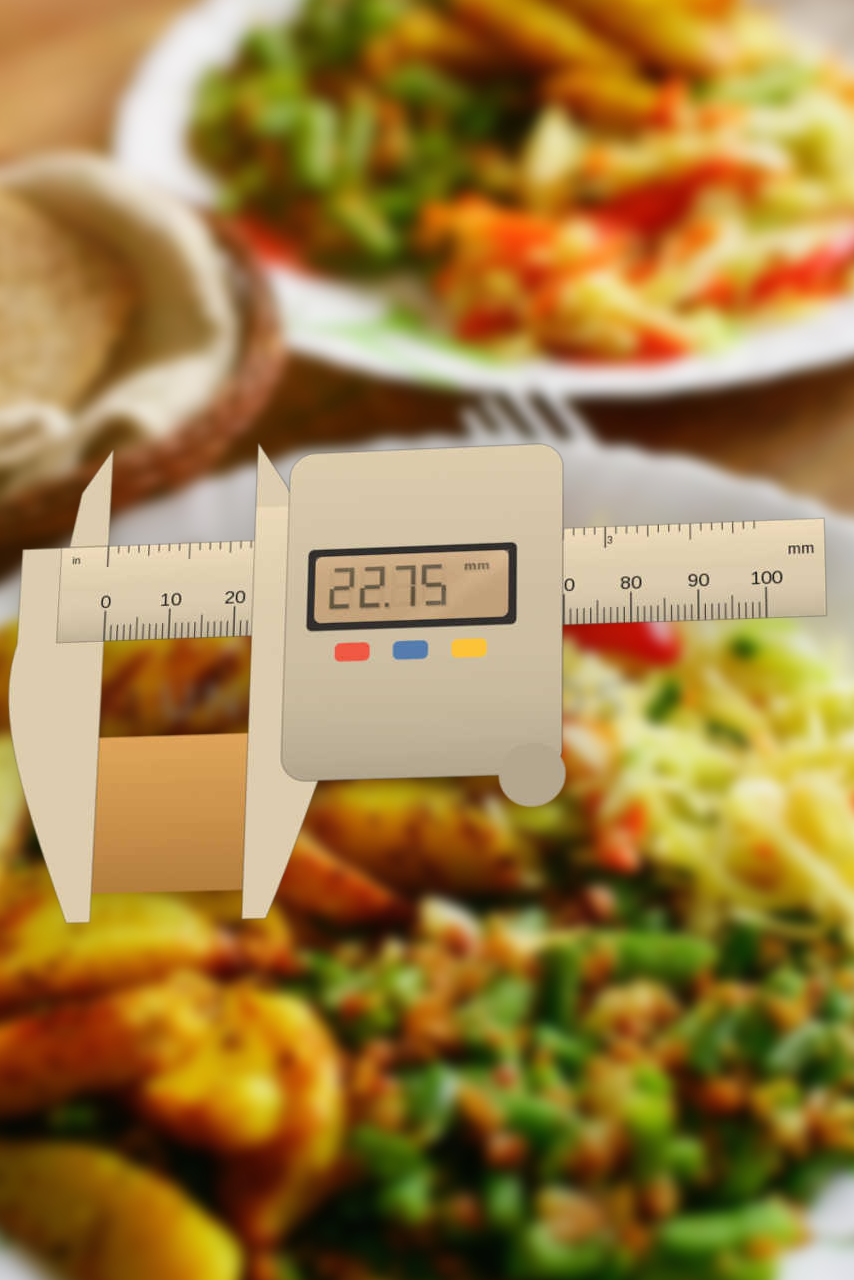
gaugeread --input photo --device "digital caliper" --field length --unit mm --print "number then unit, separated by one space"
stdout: 22.75 mm
